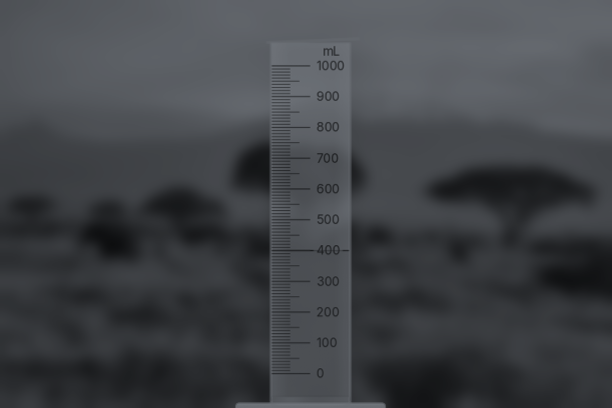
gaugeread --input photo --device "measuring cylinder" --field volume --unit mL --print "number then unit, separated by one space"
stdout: 400 mL
